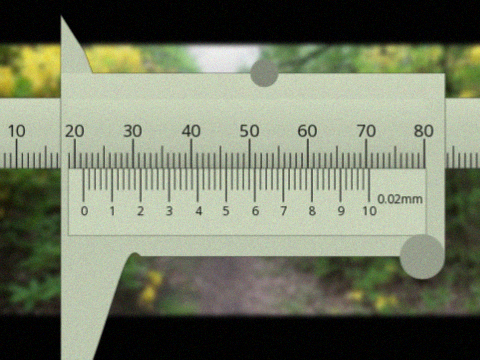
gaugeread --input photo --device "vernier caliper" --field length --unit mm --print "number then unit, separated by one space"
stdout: 21.5 mm
